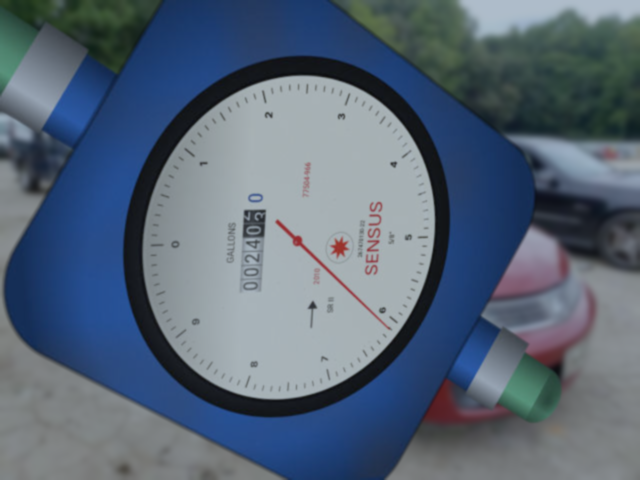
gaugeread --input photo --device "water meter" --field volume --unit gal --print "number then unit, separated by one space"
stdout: 24026.1 gal
